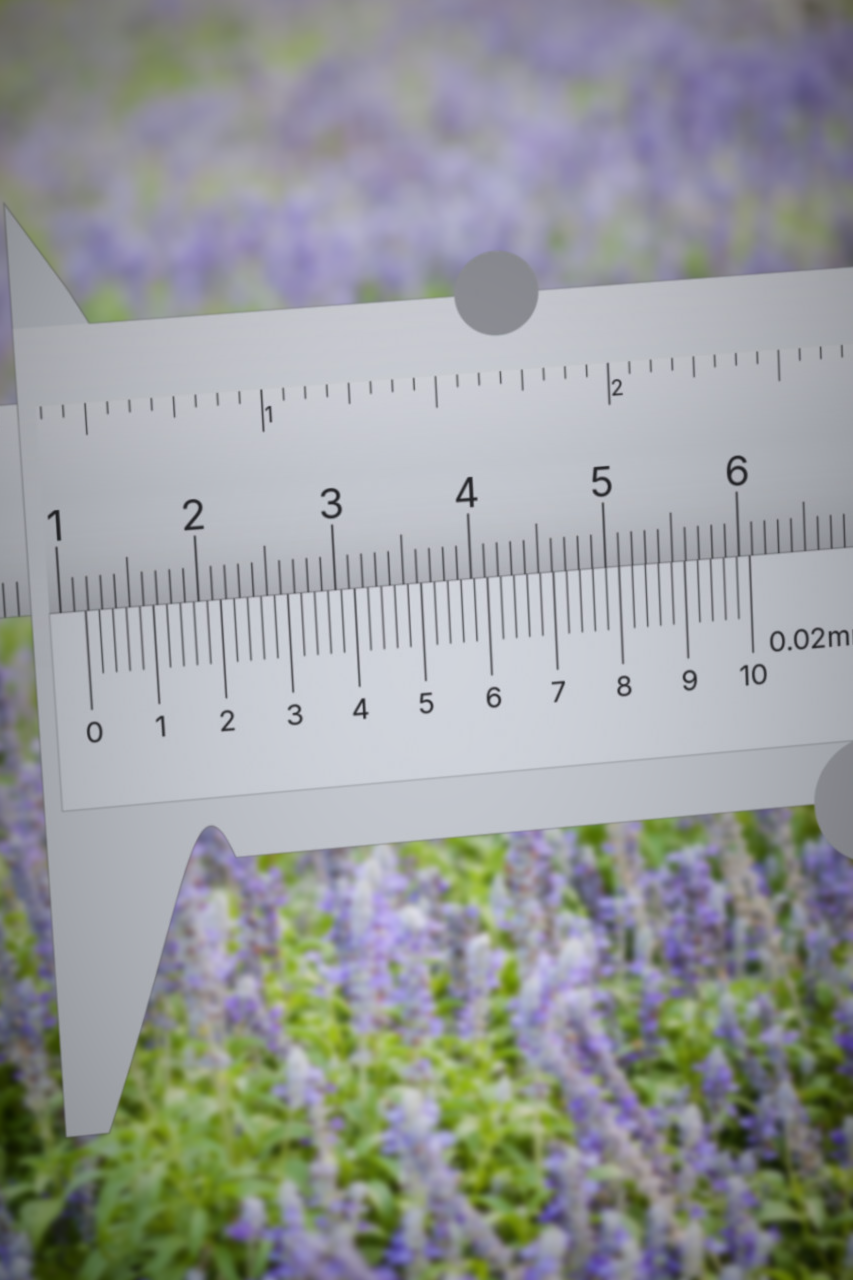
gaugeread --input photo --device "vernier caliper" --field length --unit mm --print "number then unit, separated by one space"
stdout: 11.8 mm
